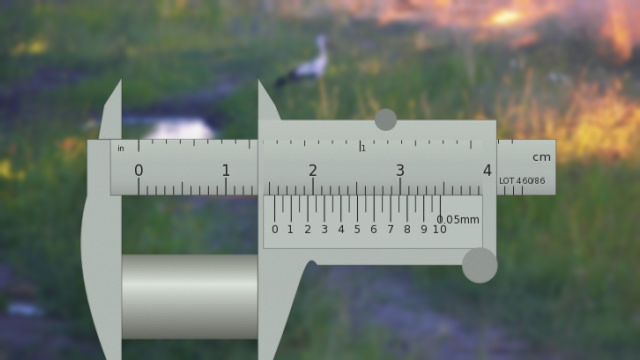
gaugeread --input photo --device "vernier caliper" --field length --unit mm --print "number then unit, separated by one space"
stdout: 15.6 mm
